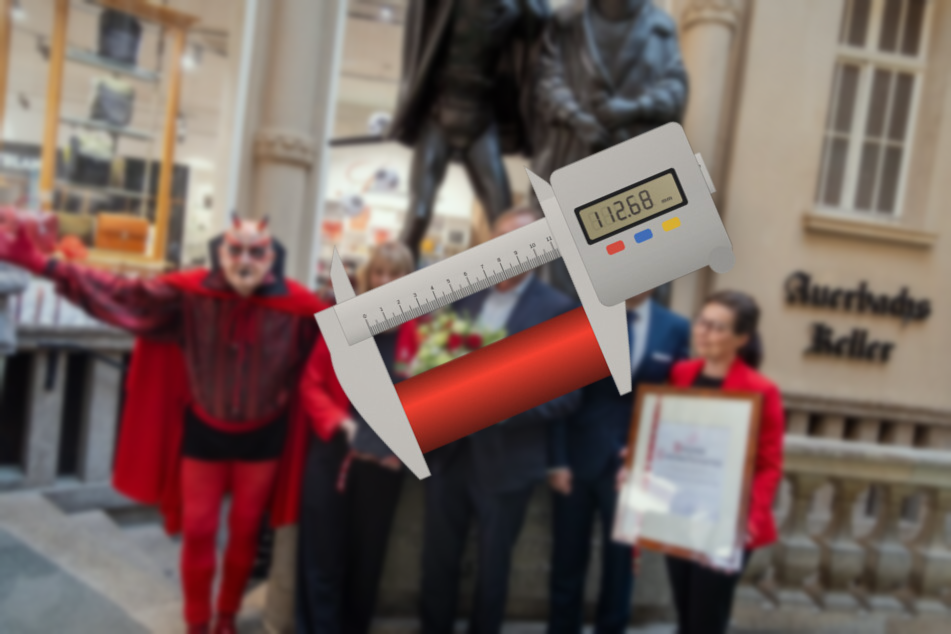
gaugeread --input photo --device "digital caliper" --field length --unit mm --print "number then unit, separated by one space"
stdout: 112.68 mm
